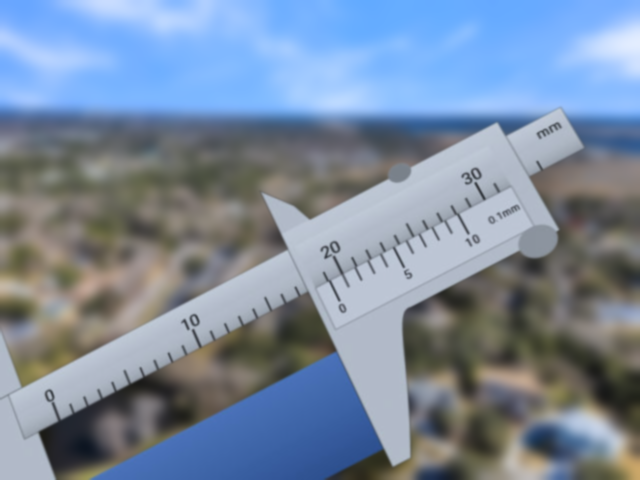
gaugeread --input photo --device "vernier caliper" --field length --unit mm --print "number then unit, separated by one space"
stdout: 19.1 mm
